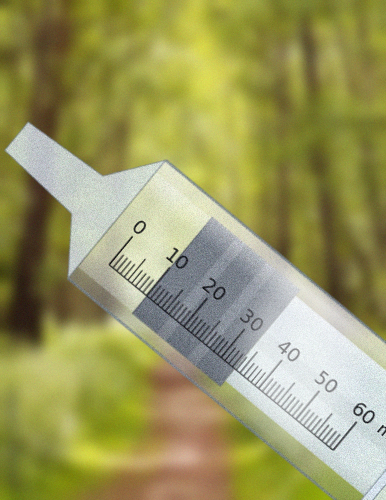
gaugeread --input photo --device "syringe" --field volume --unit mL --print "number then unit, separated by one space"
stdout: 10 mL
